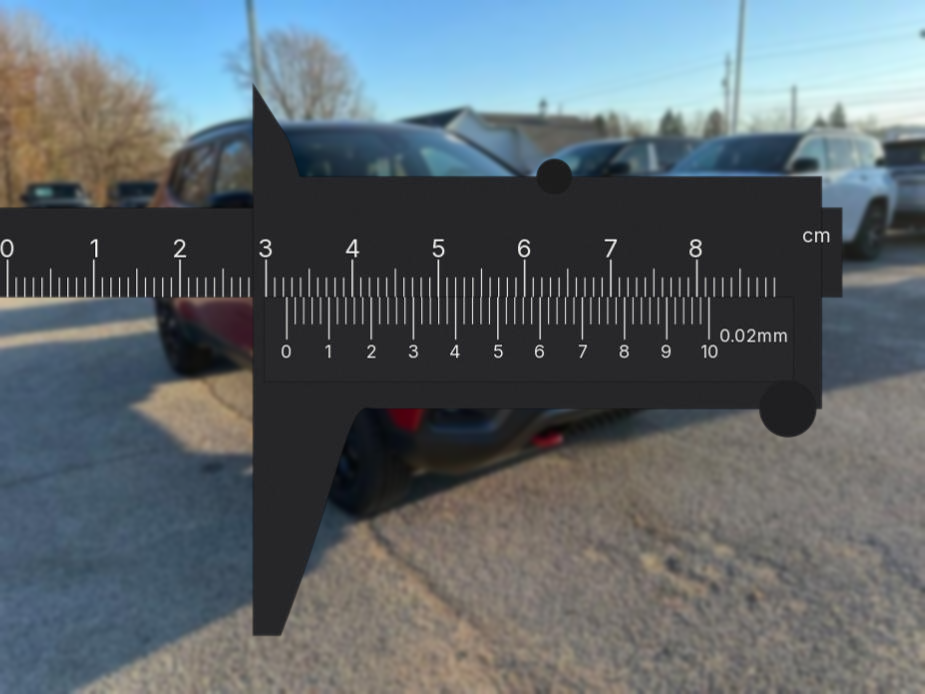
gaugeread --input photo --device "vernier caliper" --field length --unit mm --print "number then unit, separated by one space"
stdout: 32.4 mm
